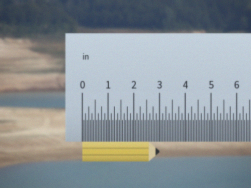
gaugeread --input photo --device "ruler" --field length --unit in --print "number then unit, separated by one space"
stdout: 3 in
